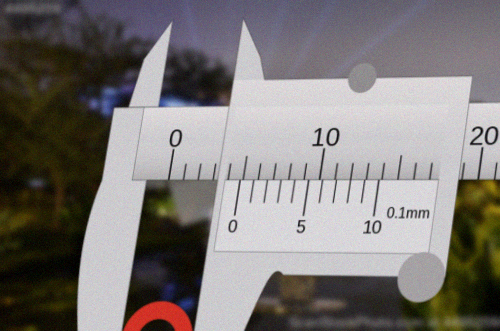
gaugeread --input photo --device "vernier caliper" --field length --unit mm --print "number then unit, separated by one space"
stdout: 4.8 mm
